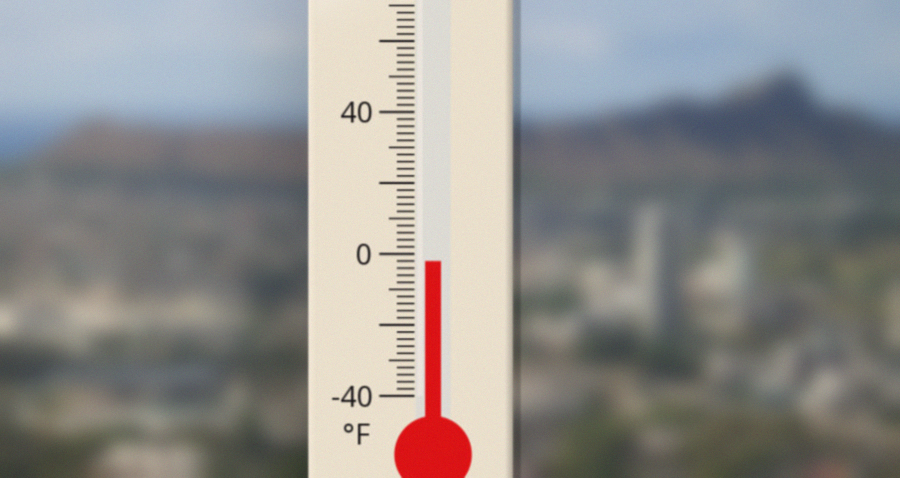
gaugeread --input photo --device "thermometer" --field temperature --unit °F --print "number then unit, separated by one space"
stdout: -2 °F
